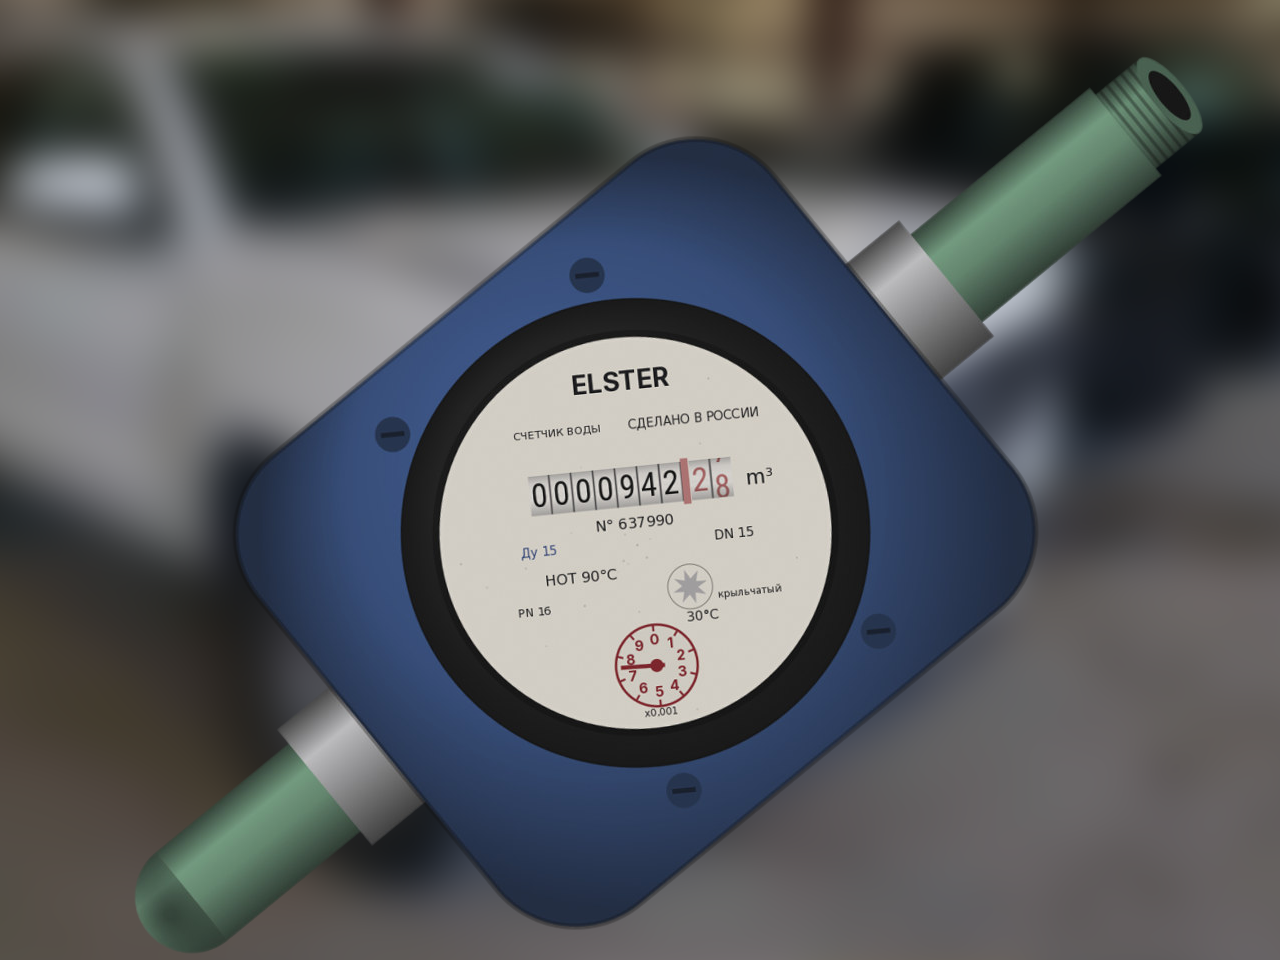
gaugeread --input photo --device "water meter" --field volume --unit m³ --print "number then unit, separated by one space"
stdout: 942.277 m³
